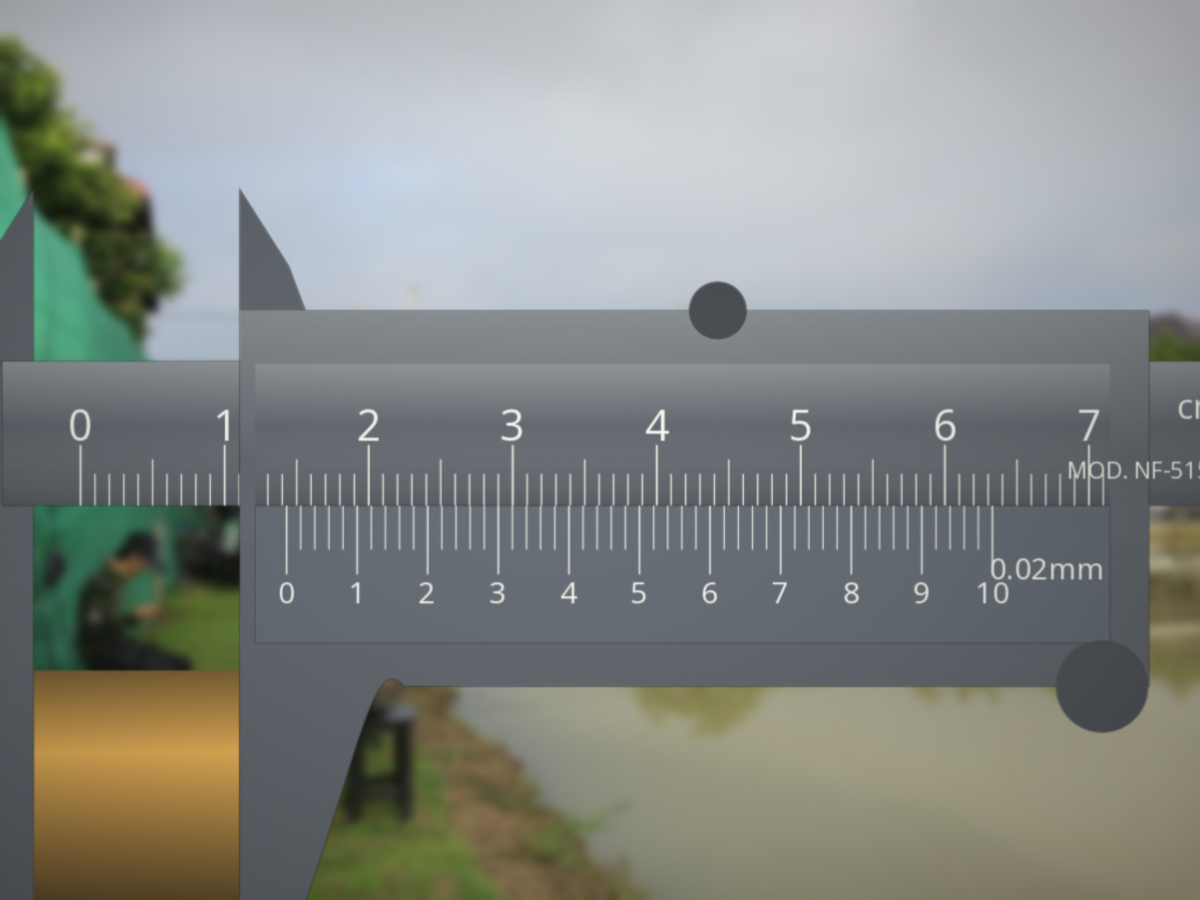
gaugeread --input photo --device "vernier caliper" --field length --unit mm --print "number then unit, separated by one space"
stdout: 14.3 mm
